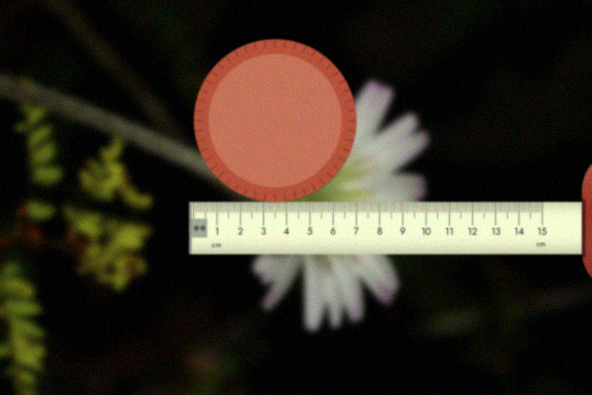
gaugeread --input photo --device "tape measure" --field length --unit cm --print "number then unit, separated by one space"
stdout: 7 cm
